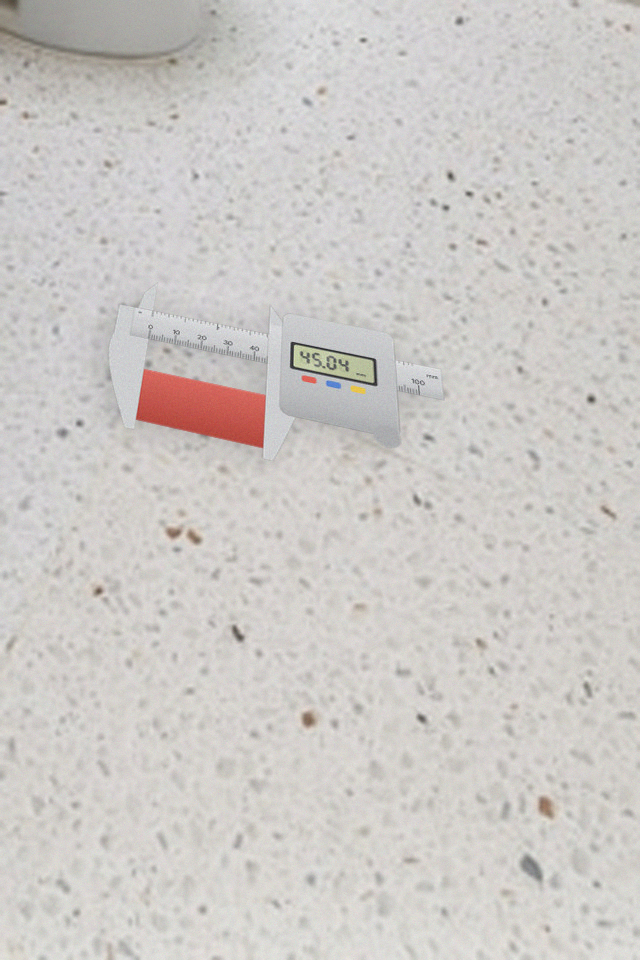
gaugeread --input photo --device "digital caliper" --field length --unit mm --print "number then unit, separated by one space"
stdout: 45.04 mm
